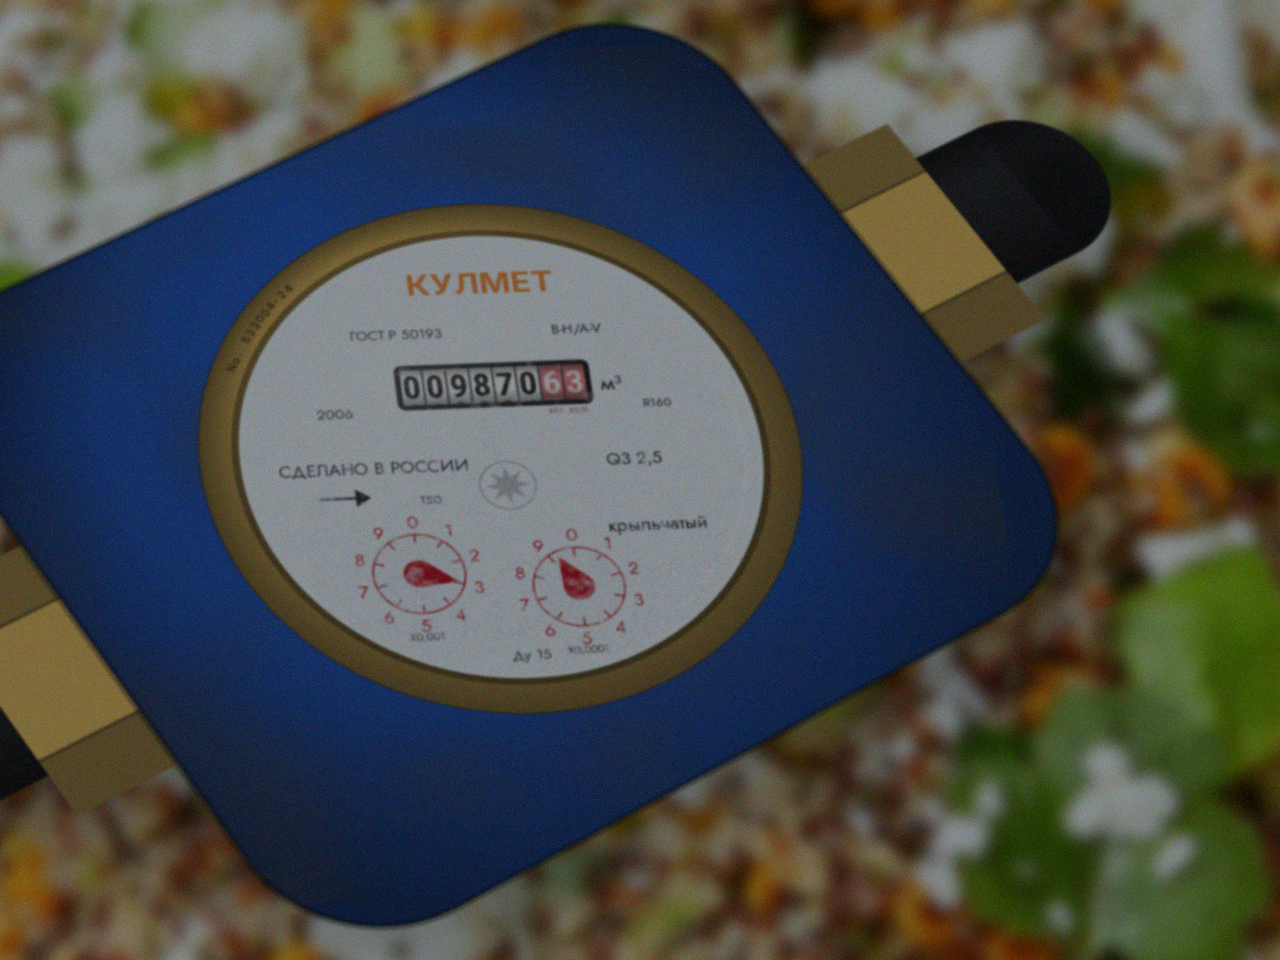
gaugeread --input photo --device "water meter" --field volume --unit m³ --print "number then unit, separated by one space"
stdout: 9870.6329 m³
